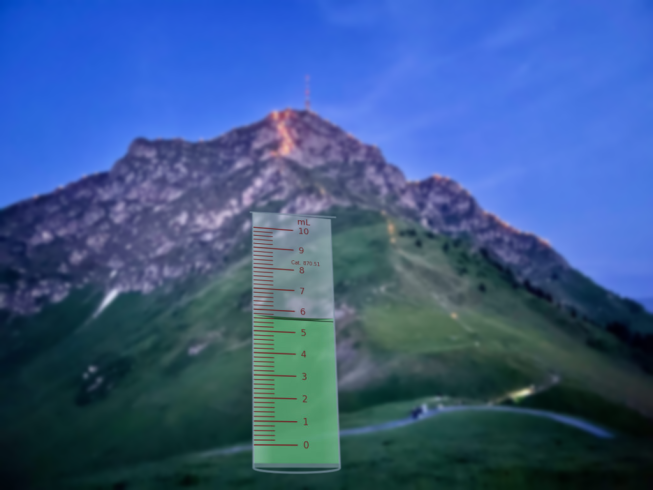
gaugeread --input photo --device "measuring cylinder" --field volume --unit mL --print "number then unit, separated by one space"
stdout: 5.6 mL
